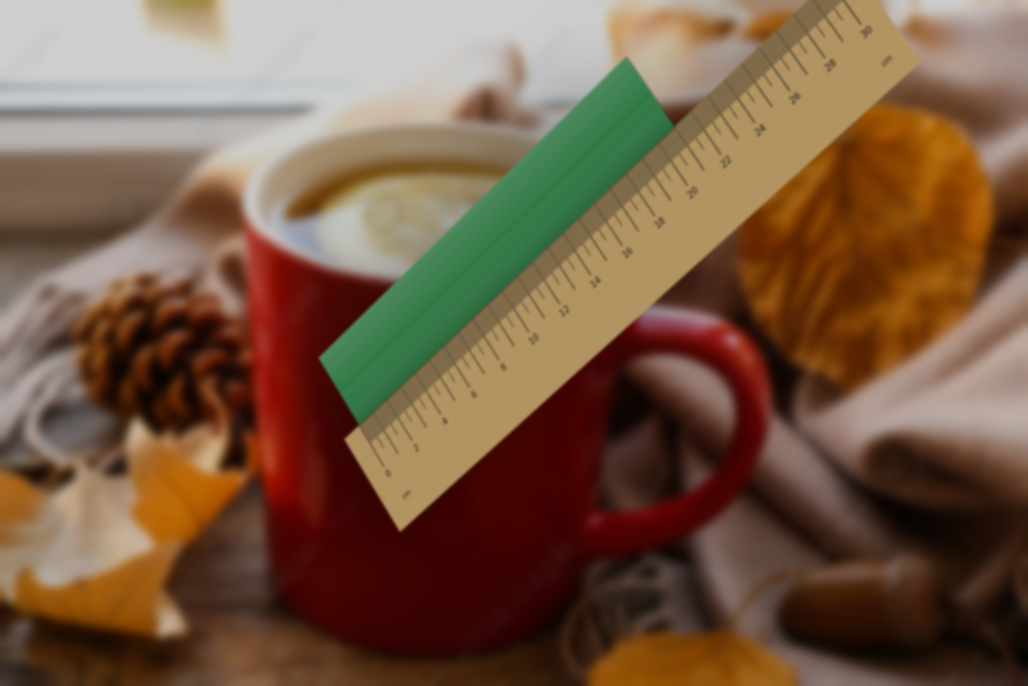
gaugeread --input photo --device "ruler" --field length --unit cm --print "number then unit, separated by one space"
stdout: 21 cm
